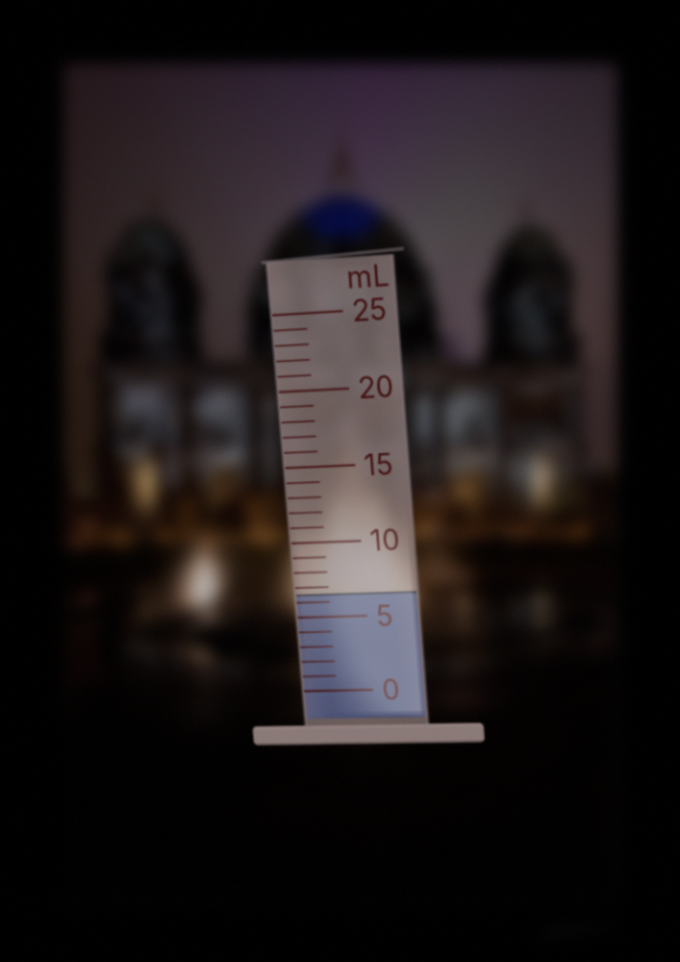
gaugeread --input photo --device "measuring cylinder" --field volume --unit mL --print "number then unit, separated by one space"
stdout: 6.5 mL
